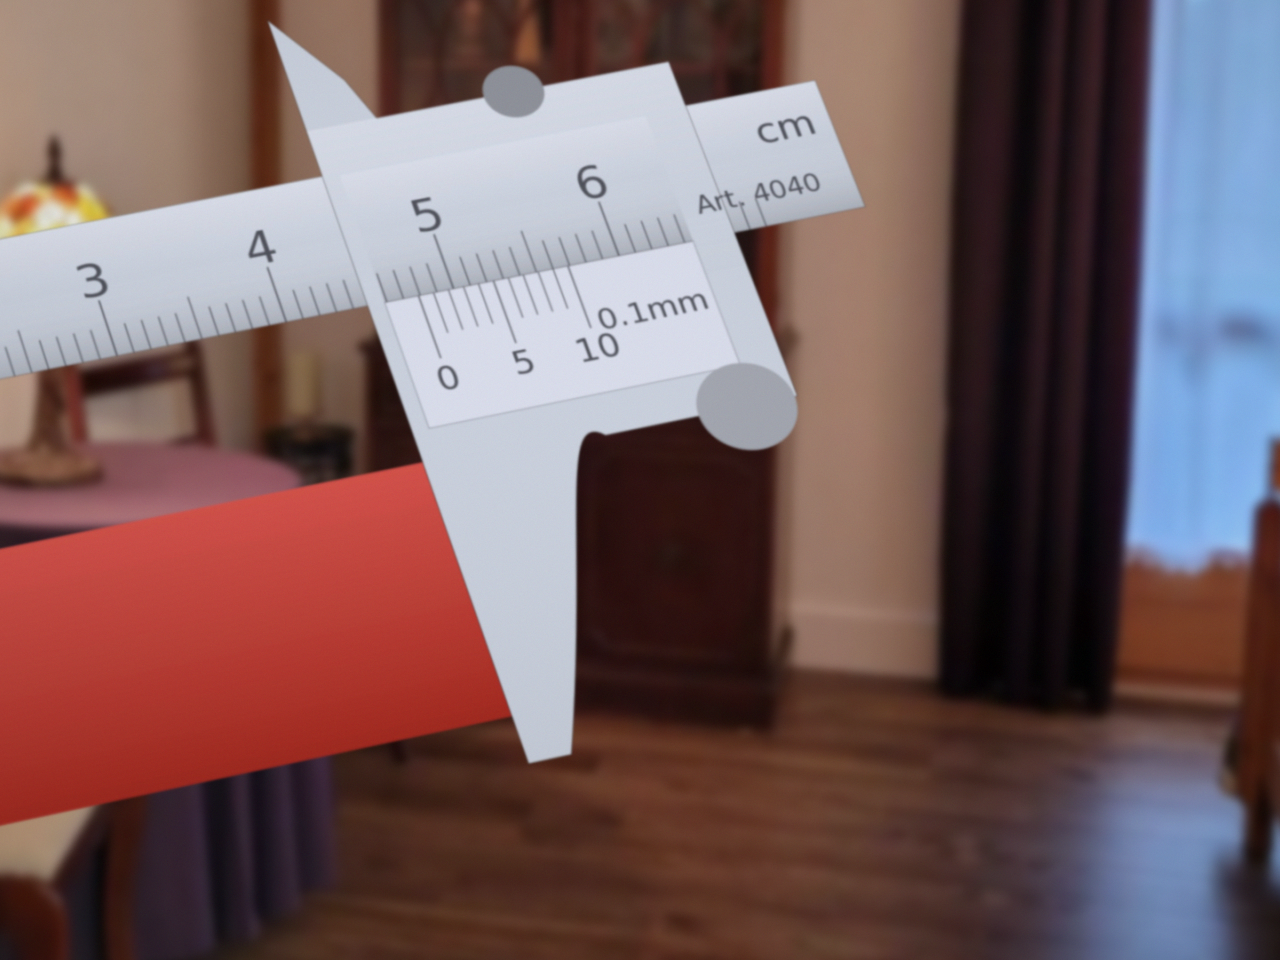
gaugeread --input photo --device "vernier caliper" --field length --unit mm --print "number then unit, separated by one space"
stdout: 47.9 mm
